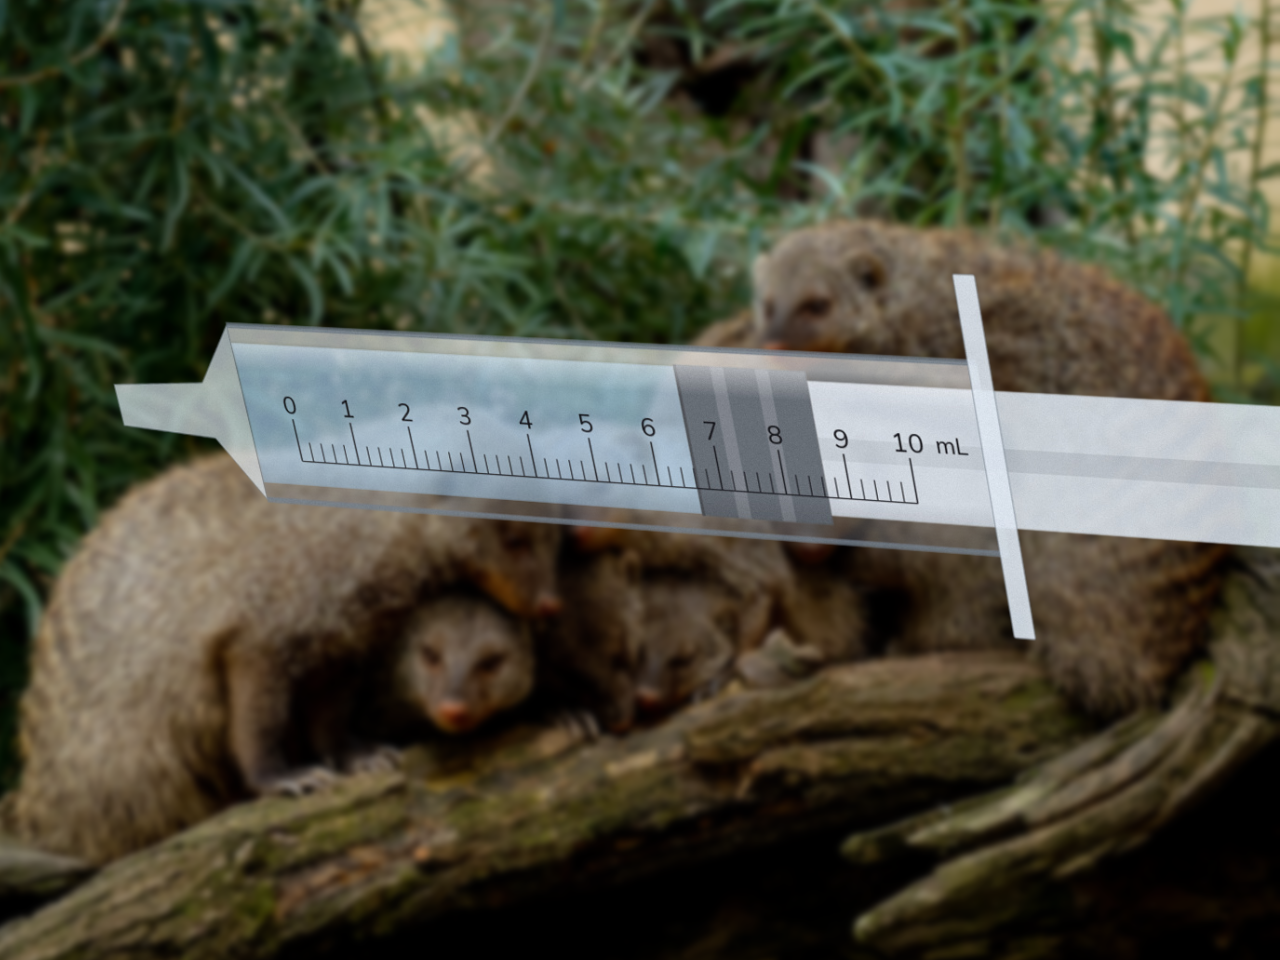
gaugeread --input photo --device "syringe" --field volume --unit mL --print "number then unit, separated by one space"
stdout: 6.6 mL
